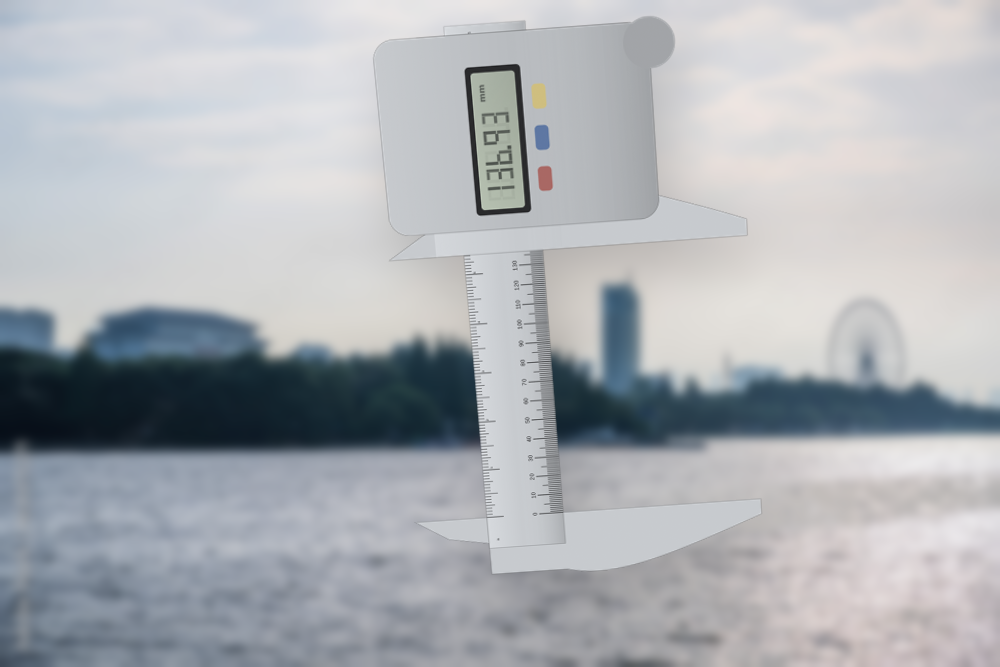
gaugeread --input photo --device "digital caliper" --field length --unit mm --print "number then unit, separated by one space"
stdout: 136.93 mm
